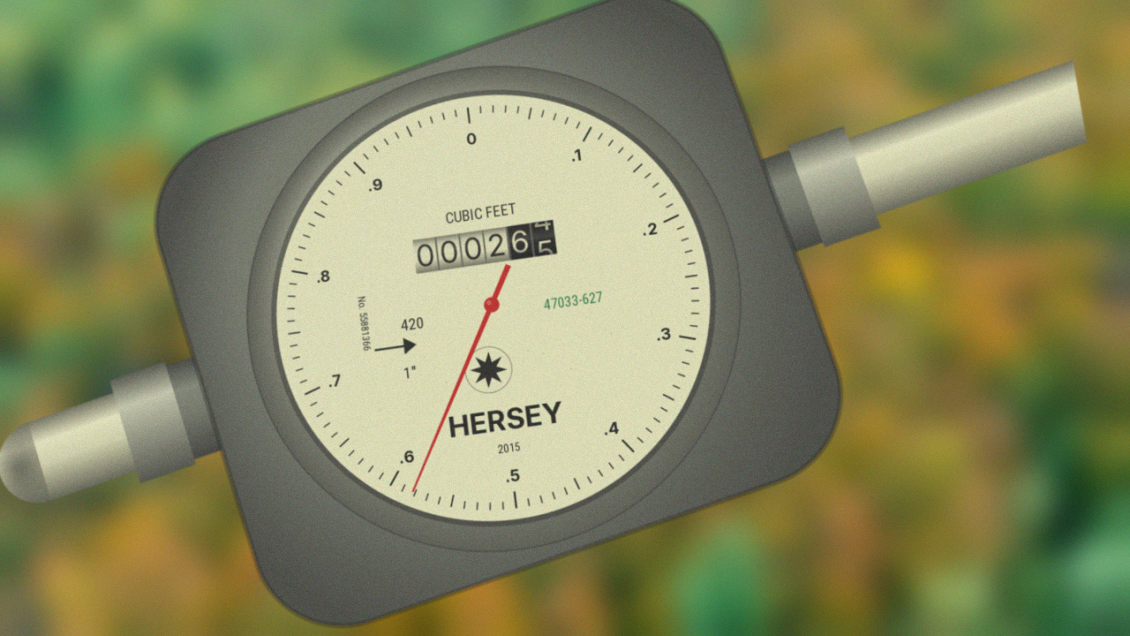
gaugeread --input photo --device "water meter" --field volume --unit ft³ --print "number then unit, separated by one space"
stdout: 264.58 ft³
